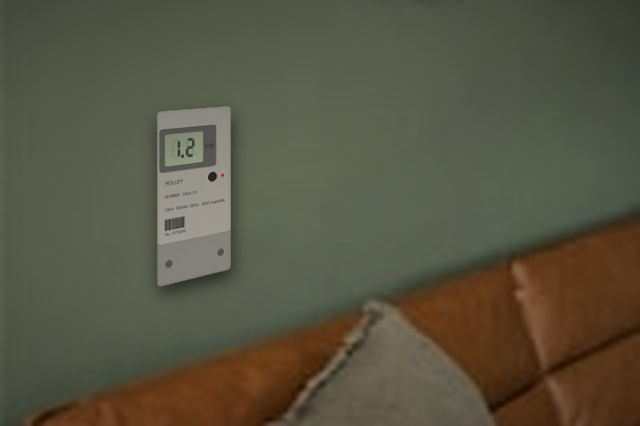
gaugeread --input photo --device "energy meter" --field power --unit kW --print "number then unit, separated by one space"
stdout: 1.2 kW
